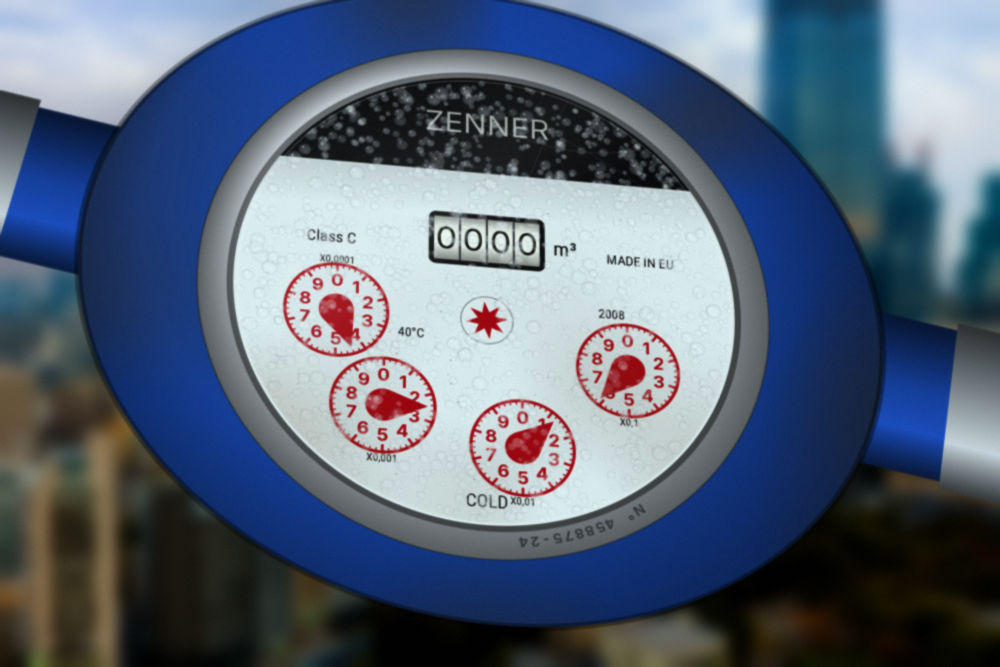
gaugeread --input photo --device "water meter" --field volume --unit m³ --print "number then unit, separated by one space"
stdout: 0.6124 m³
